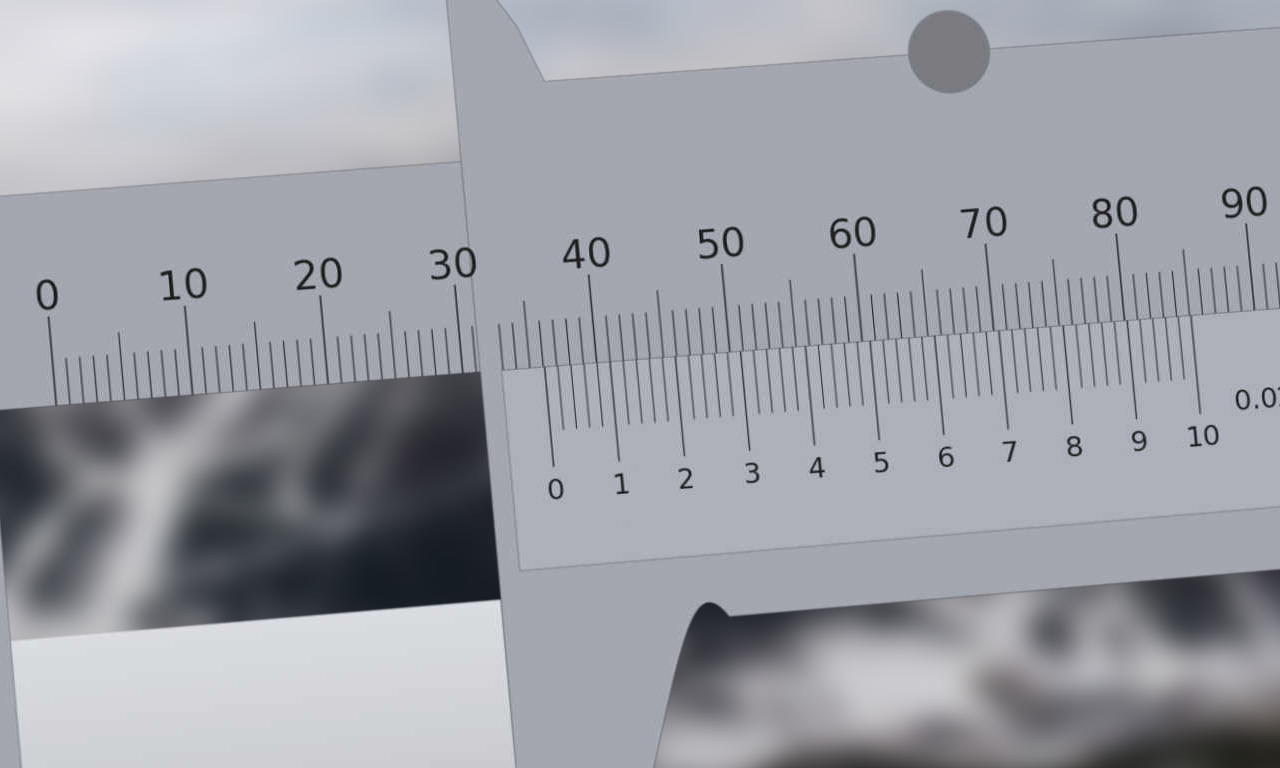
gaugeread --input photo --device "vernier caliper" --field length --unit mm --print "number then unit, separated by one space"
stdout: 36.1 mm
